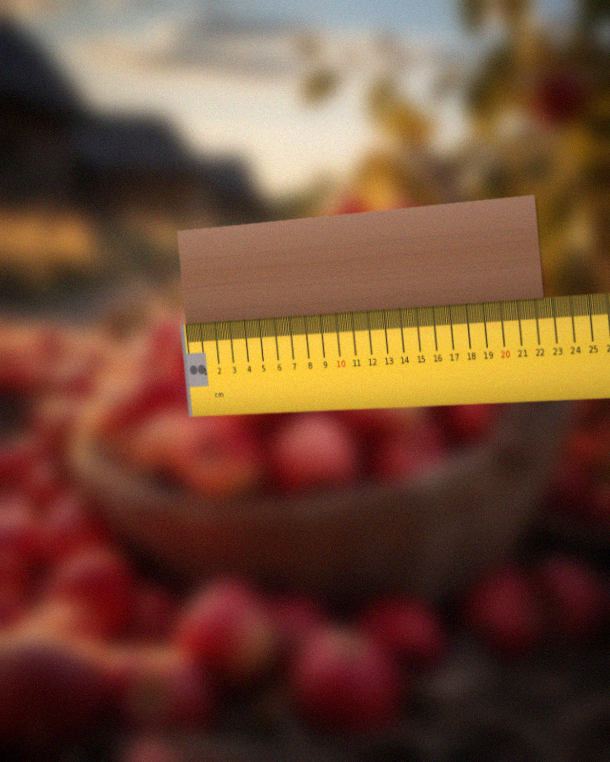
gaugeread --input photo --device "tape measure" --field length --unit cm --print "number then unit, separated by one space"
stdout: 22.5 cm
